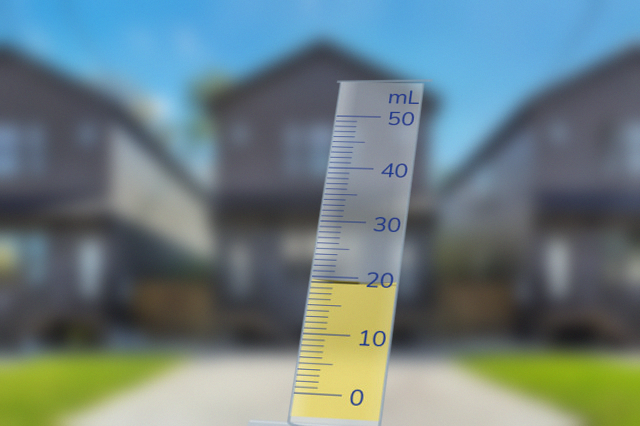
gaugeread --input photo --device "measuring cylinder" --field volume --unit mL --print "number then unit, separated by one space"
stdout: 19 mL
